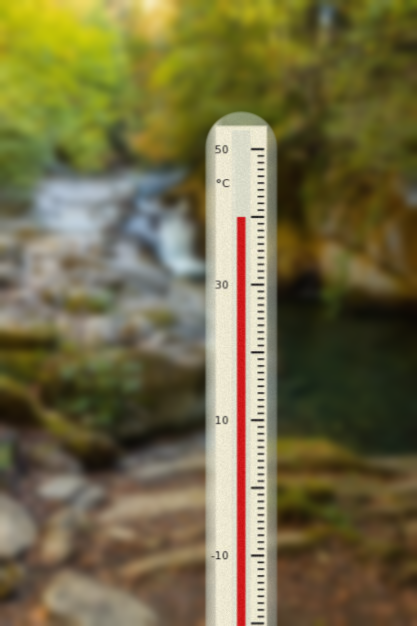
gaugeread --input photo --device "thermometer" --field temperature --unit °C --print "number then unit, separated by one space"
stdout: 40 °C
